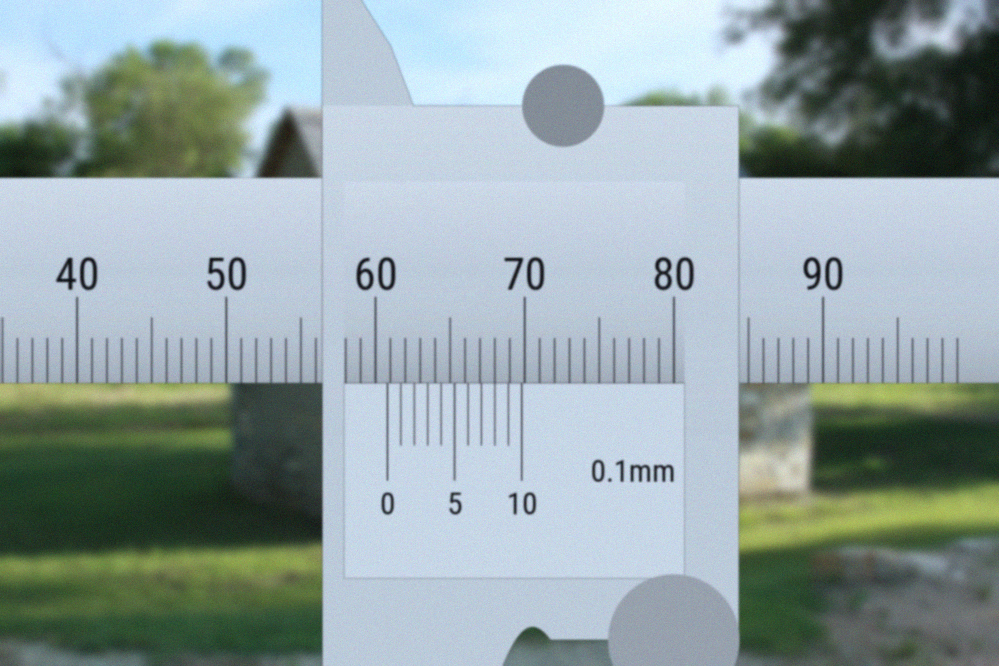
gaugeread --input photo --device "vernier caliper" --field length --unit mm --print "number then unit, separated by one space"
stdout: 60.8 mm
